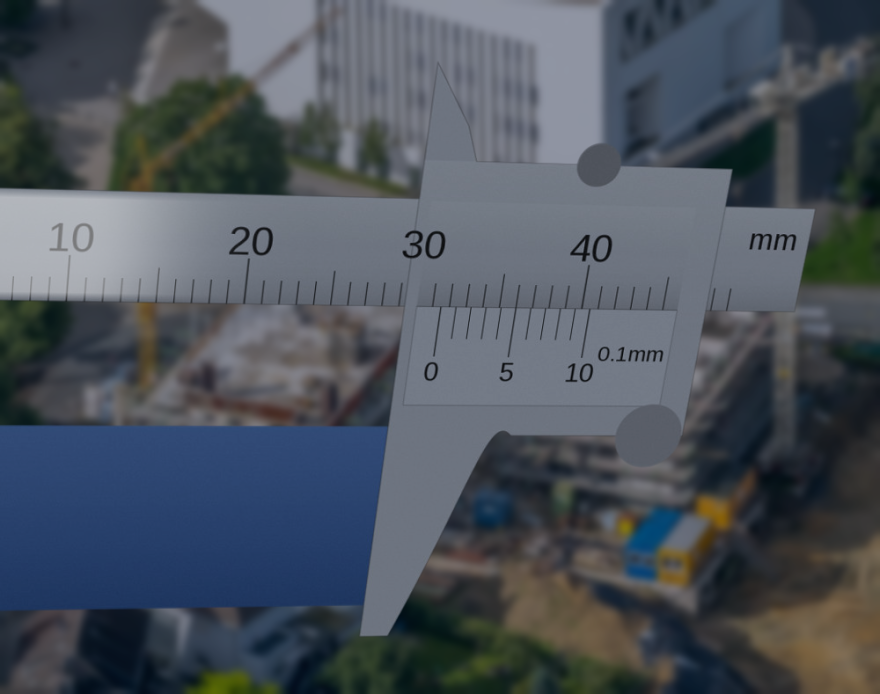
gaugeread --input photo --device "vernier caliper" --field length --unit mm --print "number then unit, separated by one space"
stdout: 31.5 mm
